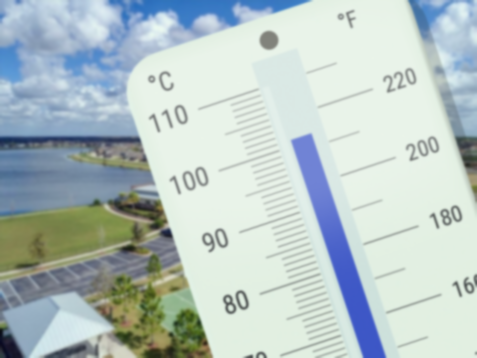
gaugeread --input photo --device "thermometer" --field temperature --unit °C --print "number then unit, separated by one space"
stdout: 101 °C
